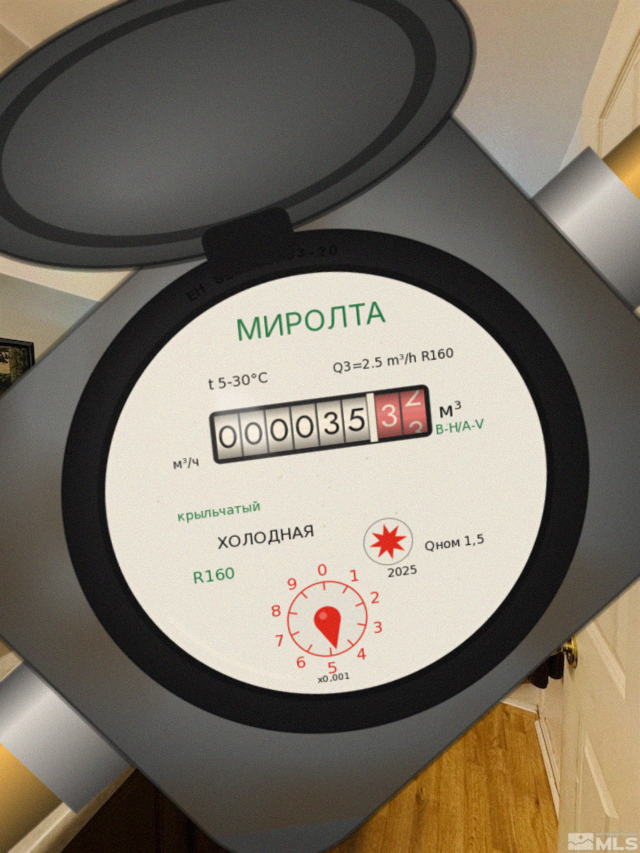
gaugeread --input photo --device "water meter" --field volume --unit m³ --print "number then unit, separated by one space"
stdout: 35.324 m³
